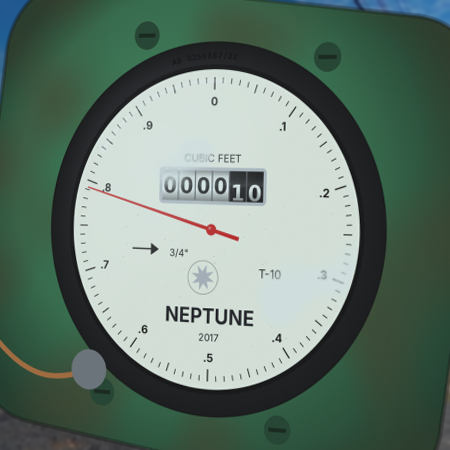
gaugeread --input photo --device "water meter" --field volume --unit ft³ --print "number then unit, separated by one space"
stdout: 9.79 ft³
